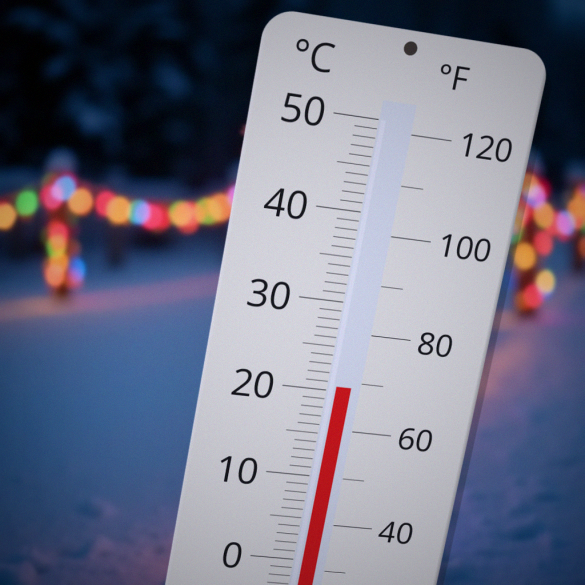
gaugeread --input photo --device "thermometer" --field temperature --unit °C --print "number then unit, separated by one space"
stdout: 20.5 °C
